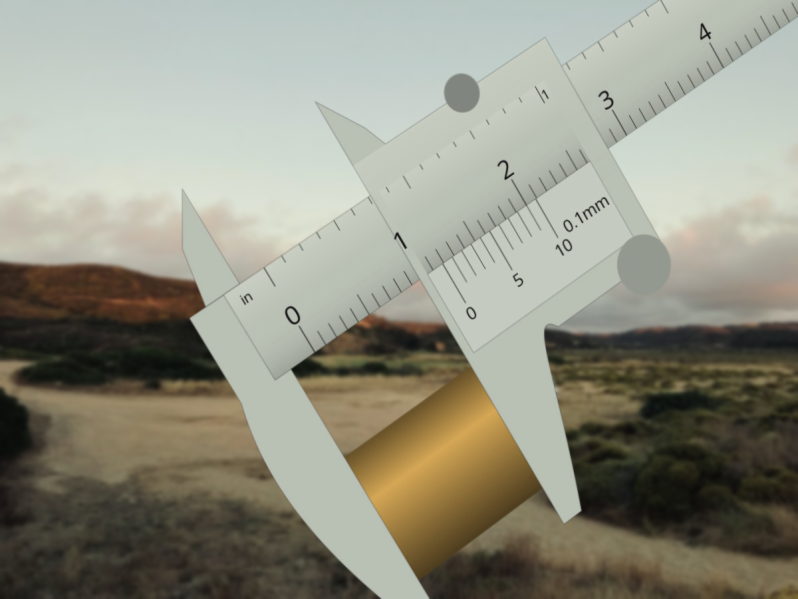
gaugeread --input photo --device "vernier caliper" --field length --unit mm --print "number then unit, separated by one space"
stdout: 11.9 mm
